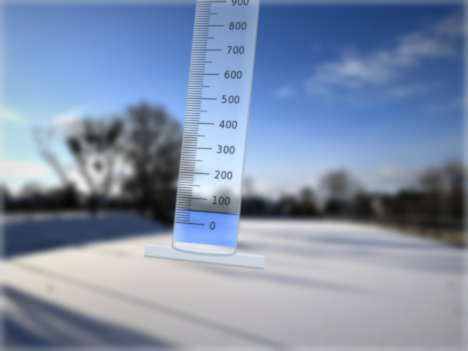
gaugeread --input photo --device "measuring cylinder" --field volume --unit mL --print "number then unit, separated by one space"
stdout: 50 mL
